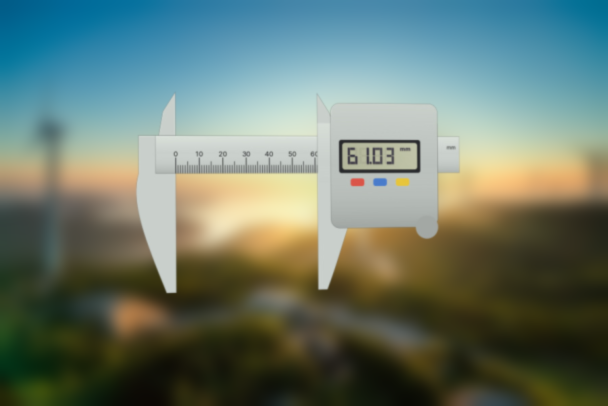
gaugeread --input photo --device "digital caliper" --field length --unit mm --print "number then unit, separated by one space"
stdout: 61.03 mm
